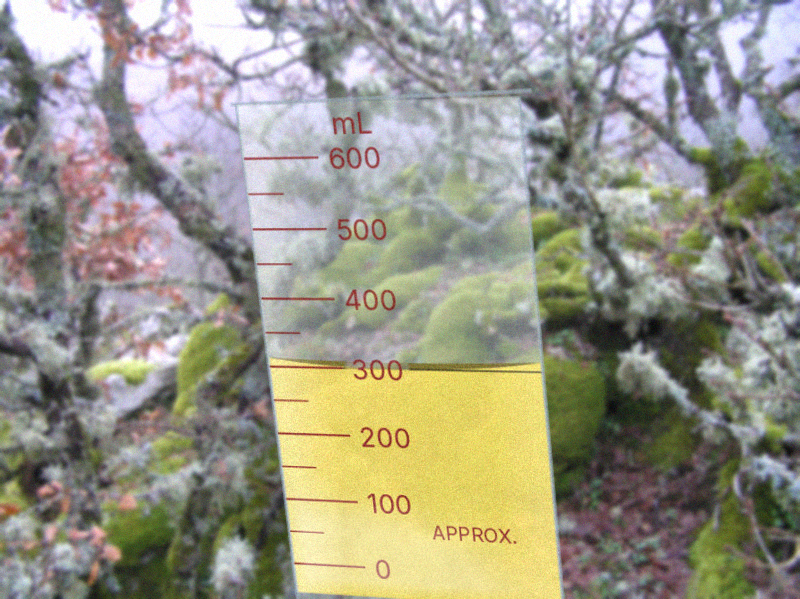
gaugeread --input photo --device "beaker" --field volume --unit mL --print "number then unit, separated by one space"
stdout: 300 mL
